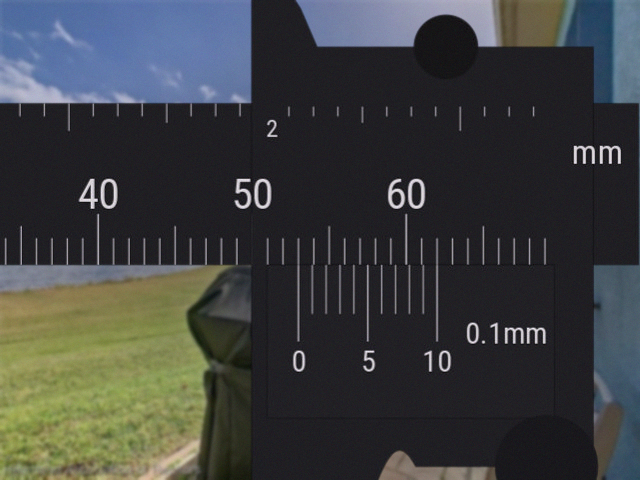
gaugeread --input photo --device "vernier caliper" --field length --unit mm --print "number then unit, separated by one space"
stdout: 53.0 mm
